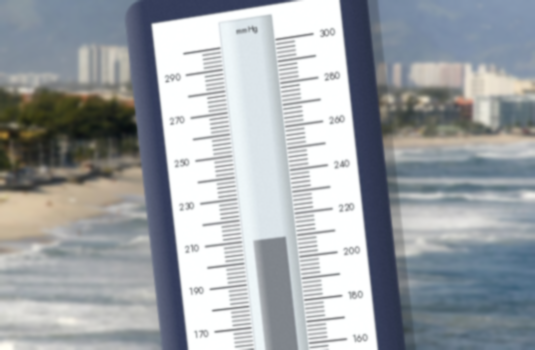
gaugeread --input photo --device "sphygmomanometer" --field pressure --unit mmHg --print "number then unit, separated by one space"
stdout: 210 mmHg
